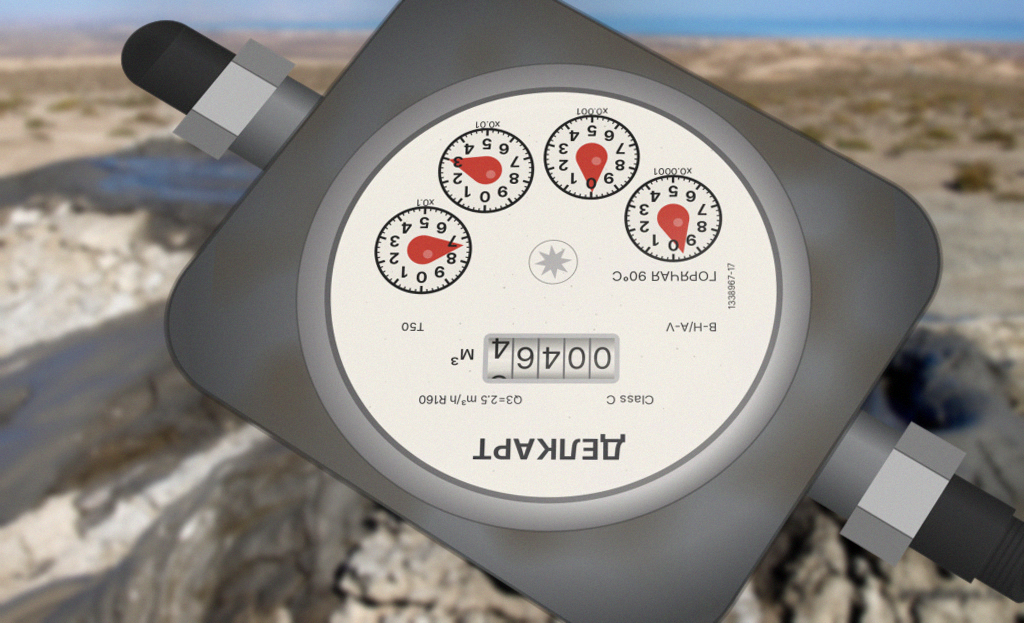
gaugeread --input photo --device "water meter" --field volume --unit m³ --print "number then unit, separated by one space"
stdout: 463.7299 m³
